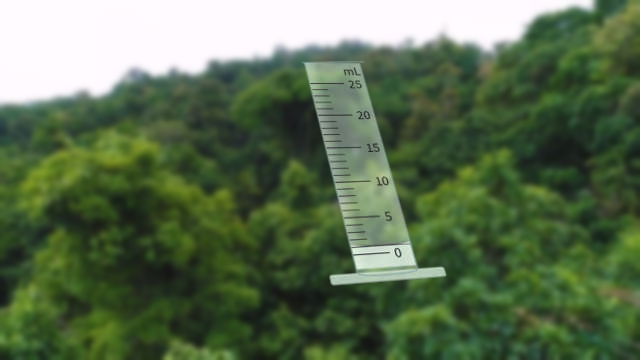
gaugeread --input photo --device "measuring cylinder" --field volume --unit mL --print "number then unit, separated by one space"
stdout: 1 mL
